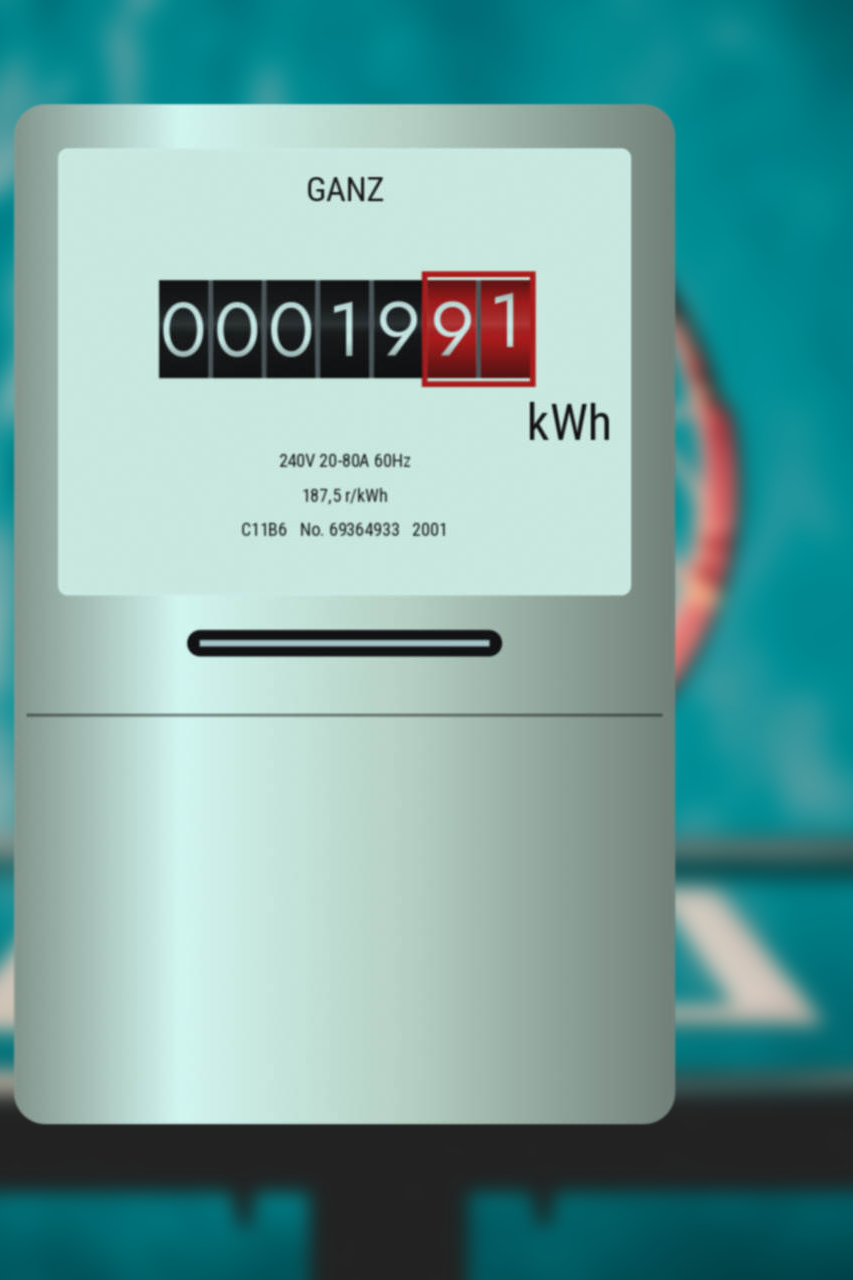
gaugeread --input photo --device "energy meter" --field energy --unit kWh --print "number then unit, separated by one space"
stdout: 19.91 kWh
